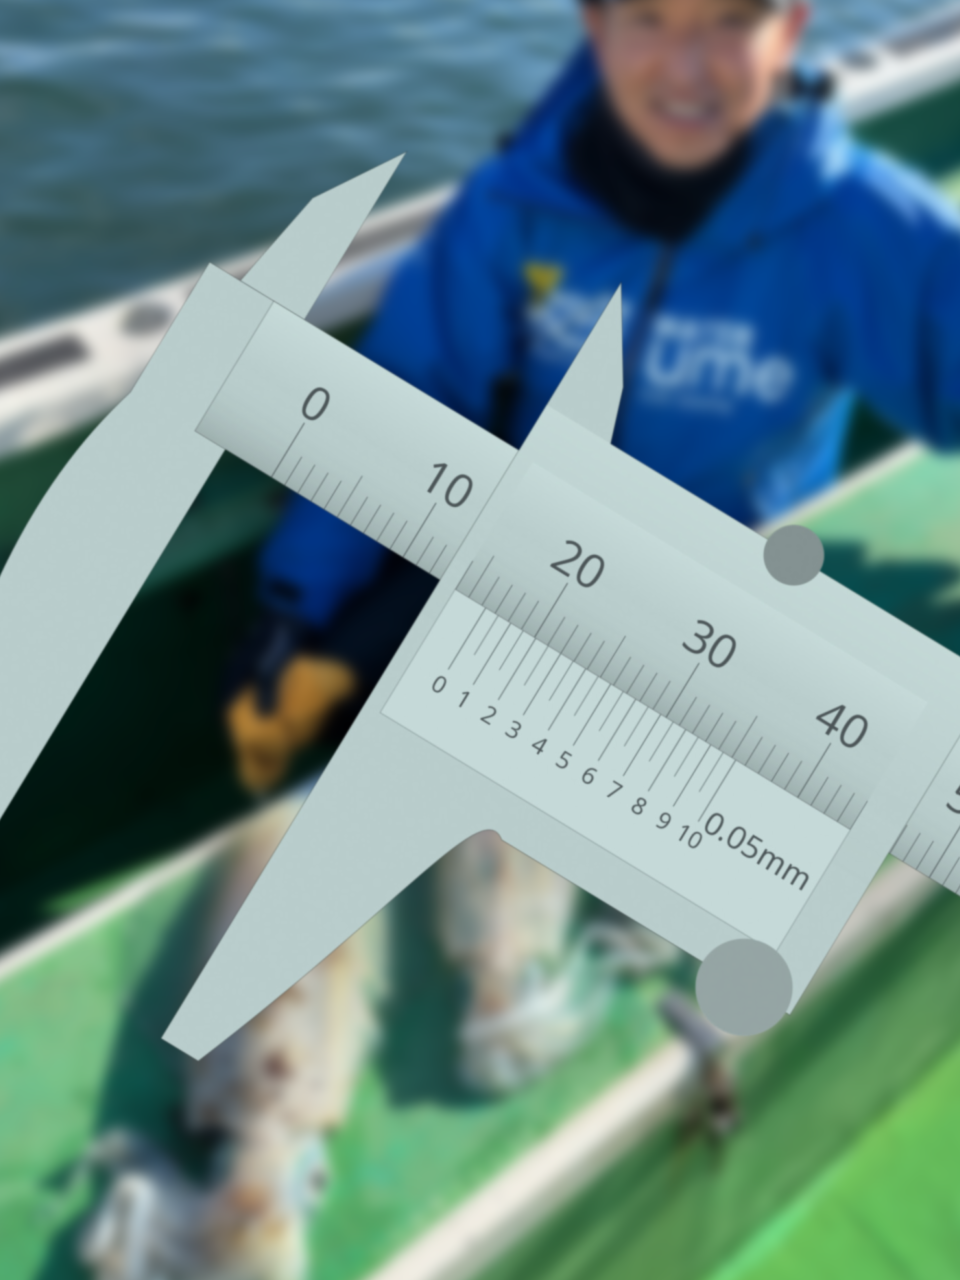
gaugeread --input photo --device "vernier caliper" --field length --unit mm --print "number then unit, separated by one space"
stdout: 16.3 mm
